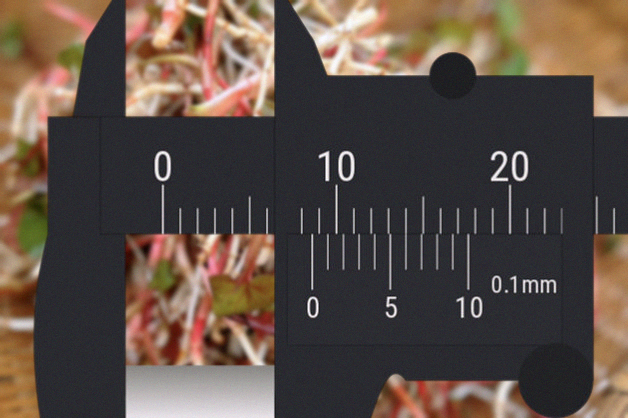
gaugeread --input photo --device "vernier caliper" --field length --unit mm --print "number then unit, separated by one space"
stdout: 8.6 mm
